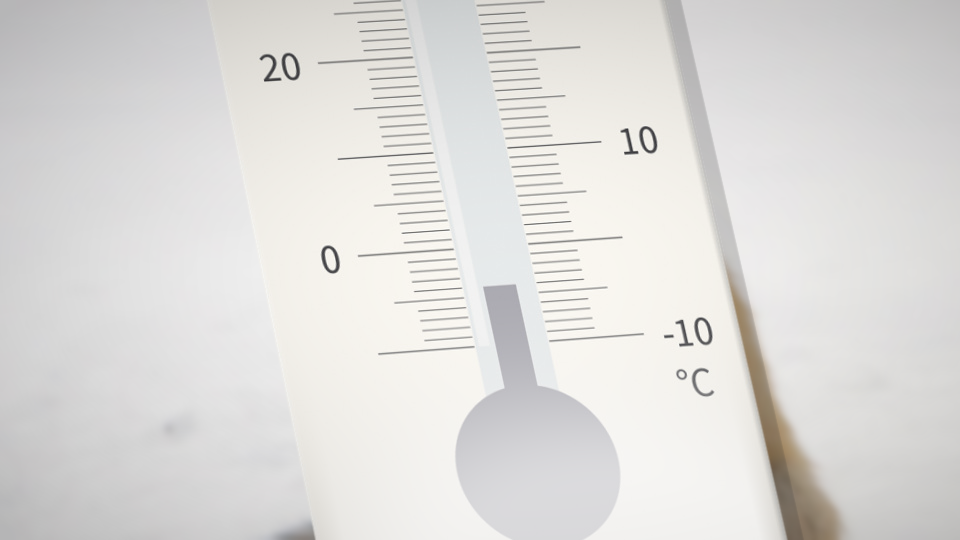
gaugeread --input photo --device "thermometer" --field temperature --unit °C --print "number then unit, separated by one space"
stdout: -4 °C
